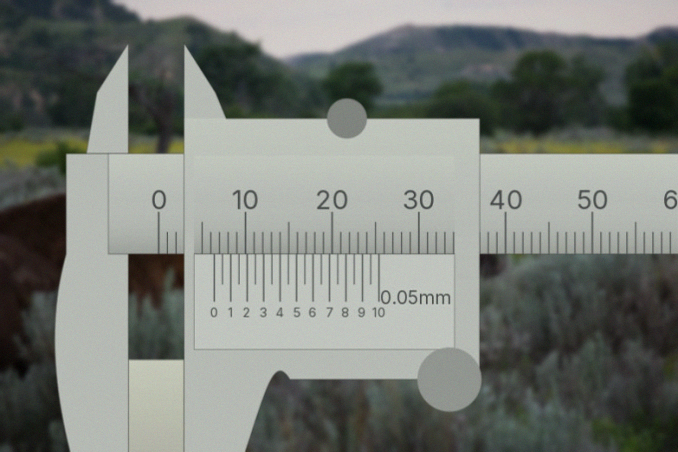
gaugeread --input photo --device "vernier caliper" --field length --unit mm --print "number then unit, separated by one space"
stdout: 6.4 mm
